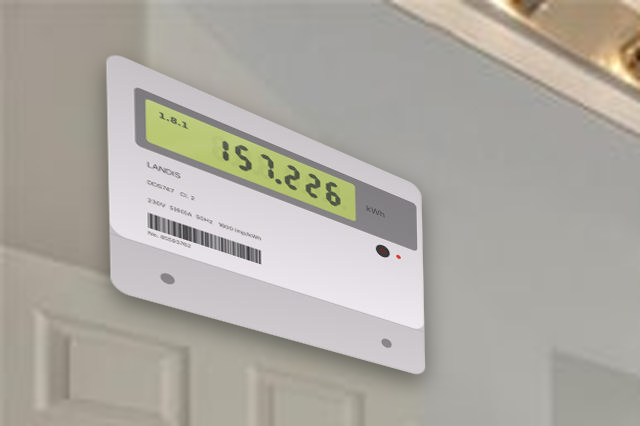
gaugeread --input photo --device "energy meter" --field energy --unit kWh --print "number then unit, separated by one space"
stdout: 157.226 kWh
